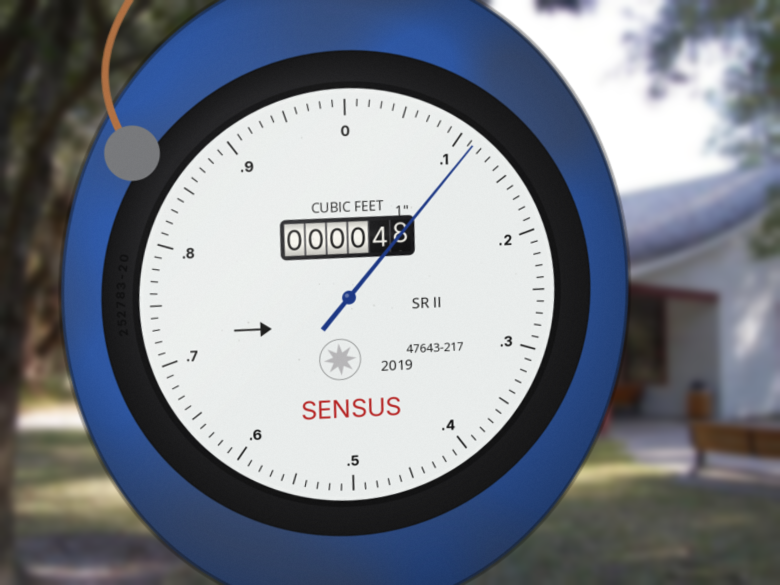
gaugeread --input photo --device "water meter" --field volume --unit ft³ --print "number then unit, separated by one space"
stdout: 48.11 ft³
